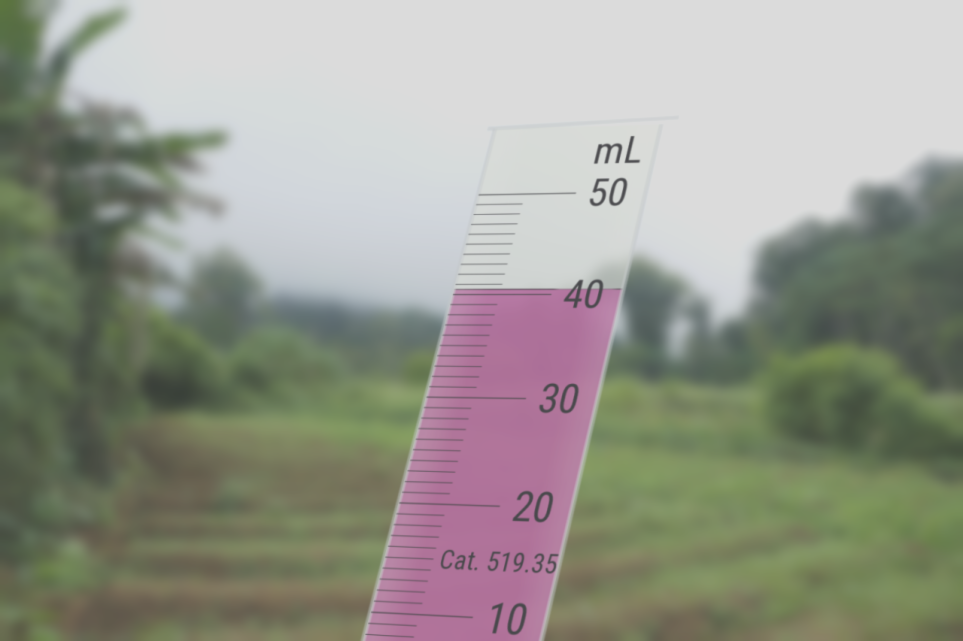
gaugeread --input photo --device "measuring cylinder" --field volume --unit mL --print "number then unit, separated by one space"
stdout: 40.5 mL
